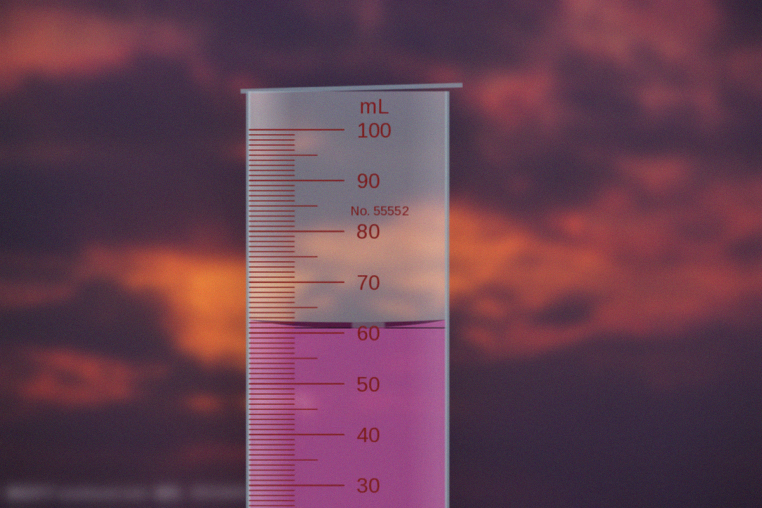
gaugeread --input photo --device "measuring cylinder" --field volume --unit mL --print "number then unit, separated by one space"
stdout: 61 mL
